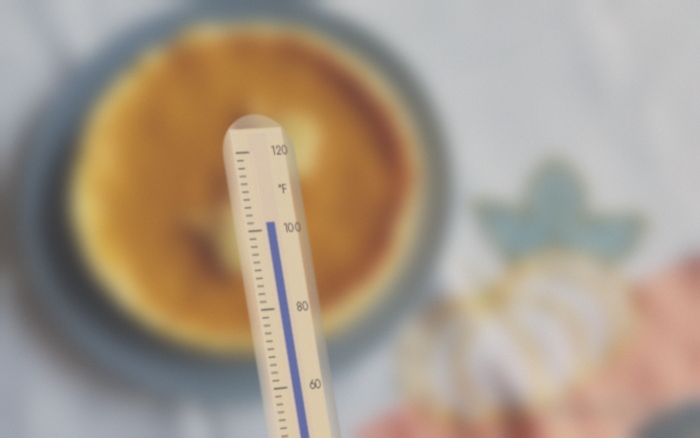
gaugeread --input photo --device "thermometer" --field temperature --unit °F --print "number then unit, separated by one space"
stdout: 102 °F
